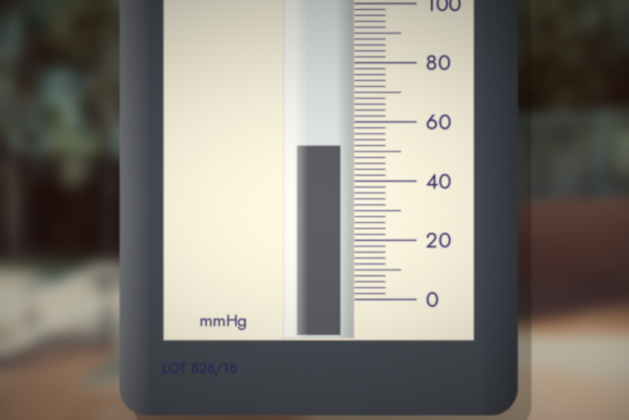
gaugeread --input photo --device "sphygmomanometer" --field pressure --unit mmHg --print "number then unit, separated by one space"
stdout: 52 mmHg
